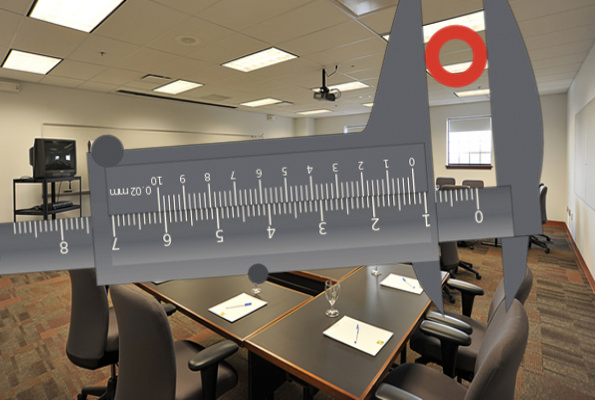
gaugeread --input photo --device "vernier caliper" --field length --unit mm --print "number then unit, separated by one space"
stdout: 12.0 mm
